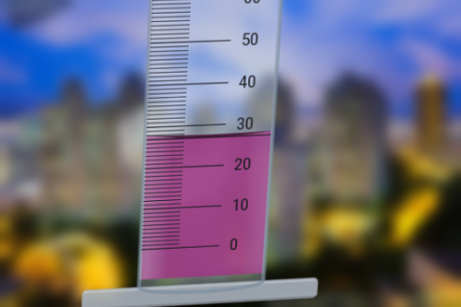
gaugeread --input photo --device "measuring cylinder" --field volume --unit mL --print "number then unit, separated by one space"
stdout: 27 mL
